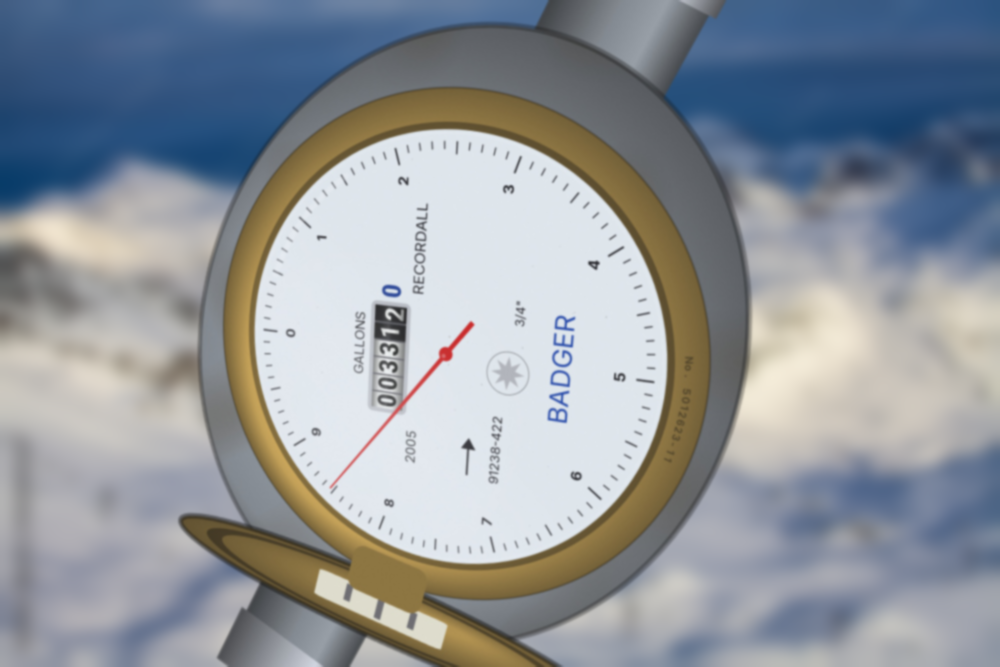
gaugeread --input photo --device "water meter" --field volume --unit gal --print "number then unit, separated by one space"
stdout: 33118.5 gal
